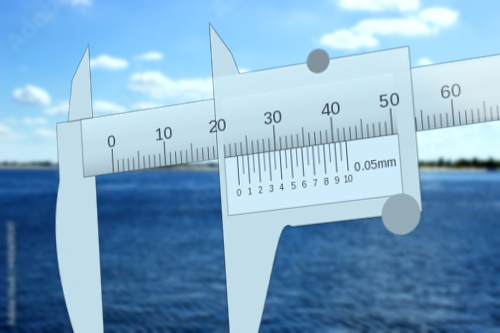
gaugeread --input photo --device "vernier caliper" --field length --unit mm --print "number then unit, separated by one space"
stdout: 23.2 mm
